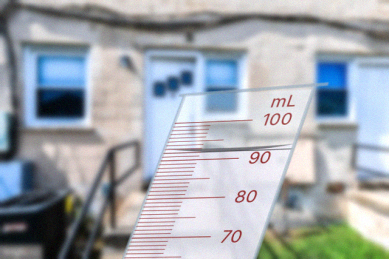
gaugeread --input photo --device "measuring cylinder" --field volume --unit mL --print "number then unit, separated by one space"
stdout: 92 mL
